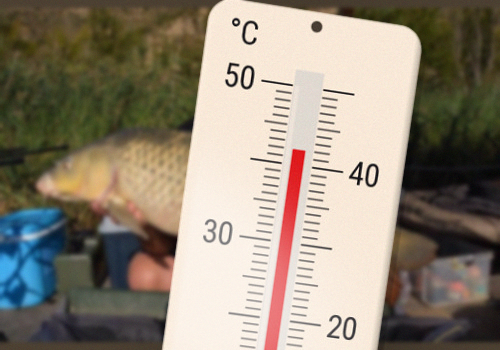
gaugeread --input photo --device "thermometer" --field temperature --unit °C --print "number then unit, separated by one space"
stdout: 42 °C
